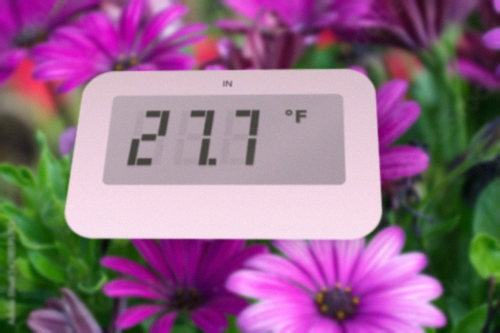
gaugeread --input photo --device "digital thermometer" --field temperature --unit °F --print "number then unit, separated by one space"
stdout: 27.7 °F
